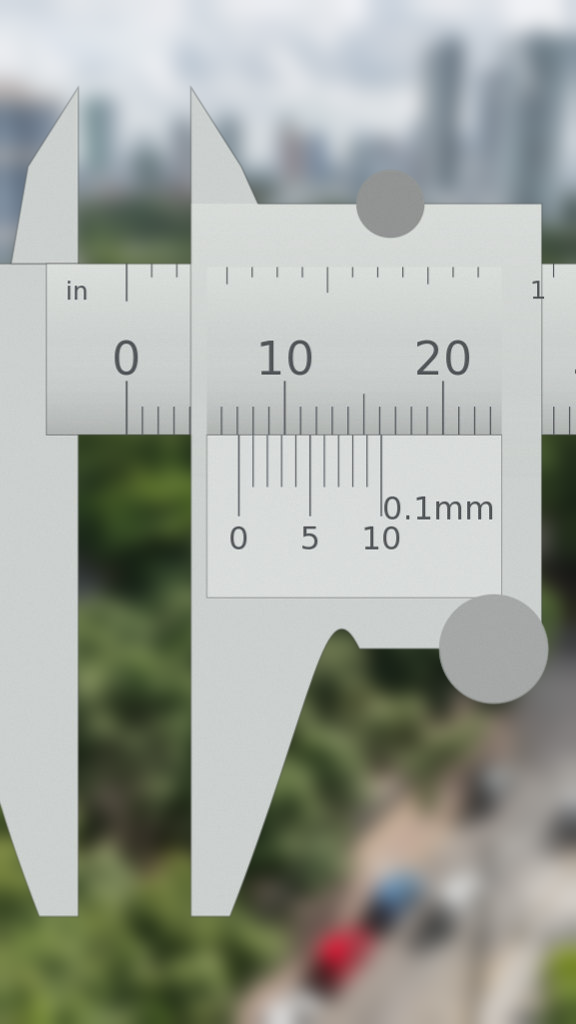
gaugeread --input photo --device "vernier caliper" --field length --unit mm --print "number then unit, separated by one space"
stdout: 7.1 mm
